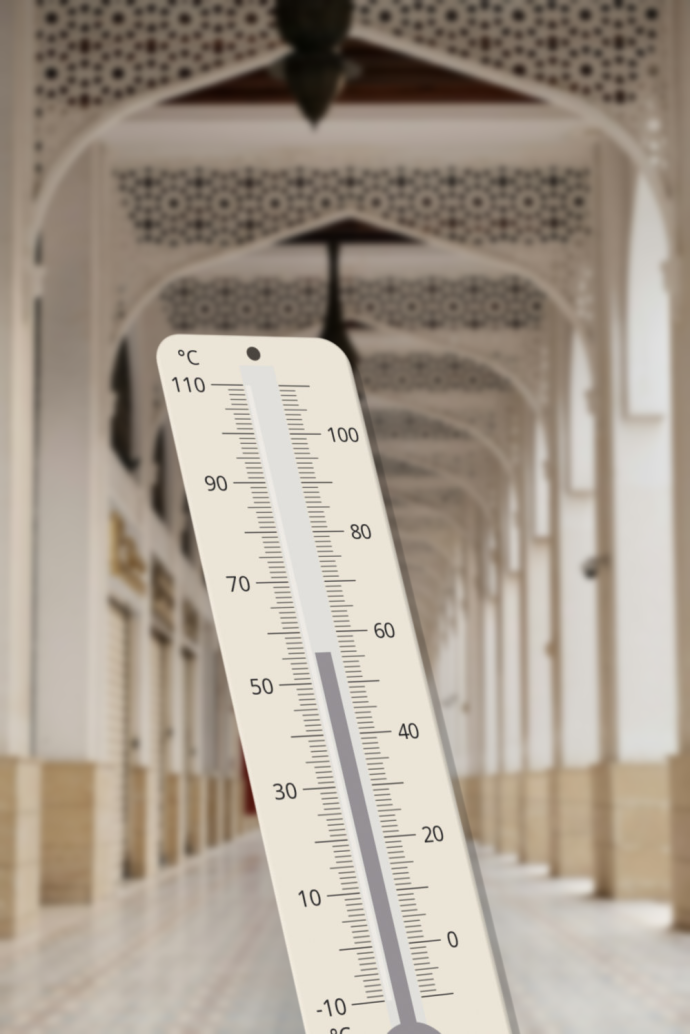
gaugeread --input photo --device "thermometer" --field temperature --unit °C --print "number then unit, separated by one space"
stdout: 56 °C
